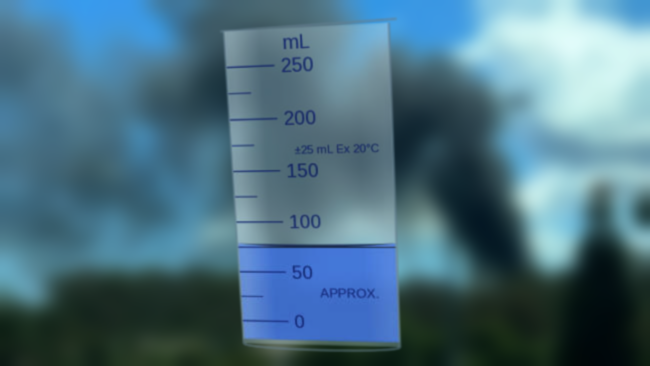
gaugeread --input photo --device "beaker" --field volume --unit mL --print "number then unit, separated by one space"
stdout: 75 mL
